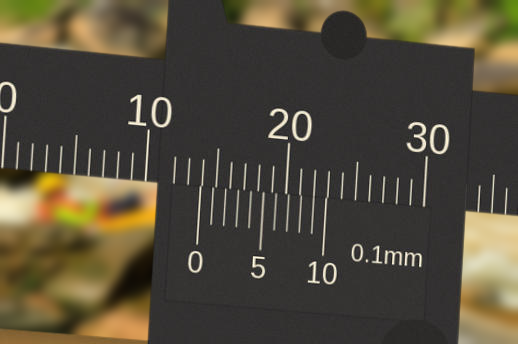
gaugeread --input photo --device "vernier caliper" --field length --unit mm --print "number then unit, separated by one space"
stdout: 13.9 mm
